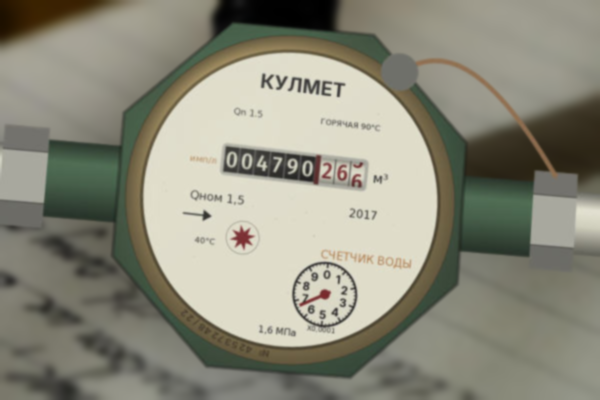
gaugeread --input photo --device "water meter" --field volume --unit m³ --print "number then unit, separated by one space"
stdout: 4790.2656 m³
